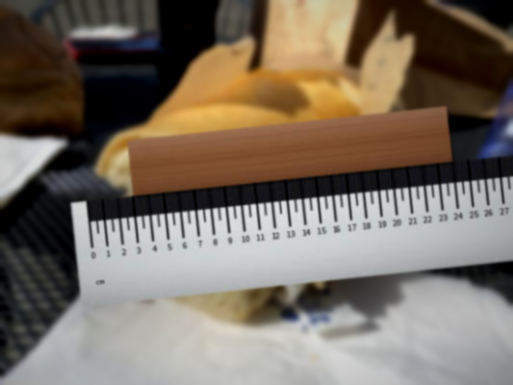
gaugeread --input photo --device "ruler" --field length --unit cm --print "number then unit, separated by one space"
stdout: 21 cm
